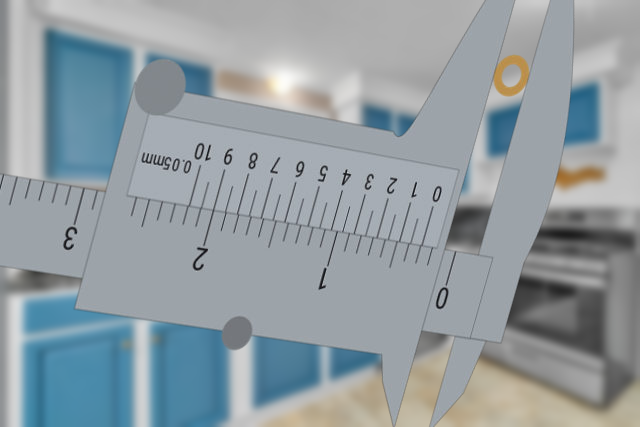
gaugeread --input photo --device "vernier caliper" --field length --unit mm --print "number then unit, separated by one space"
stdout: 2.9 mm
